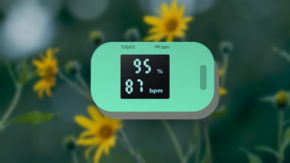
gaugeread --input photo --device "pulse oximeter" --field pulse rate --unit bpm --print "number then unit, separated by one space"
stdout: 87 bpm
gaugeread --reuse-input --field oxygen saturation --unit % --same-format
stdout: 95 %
